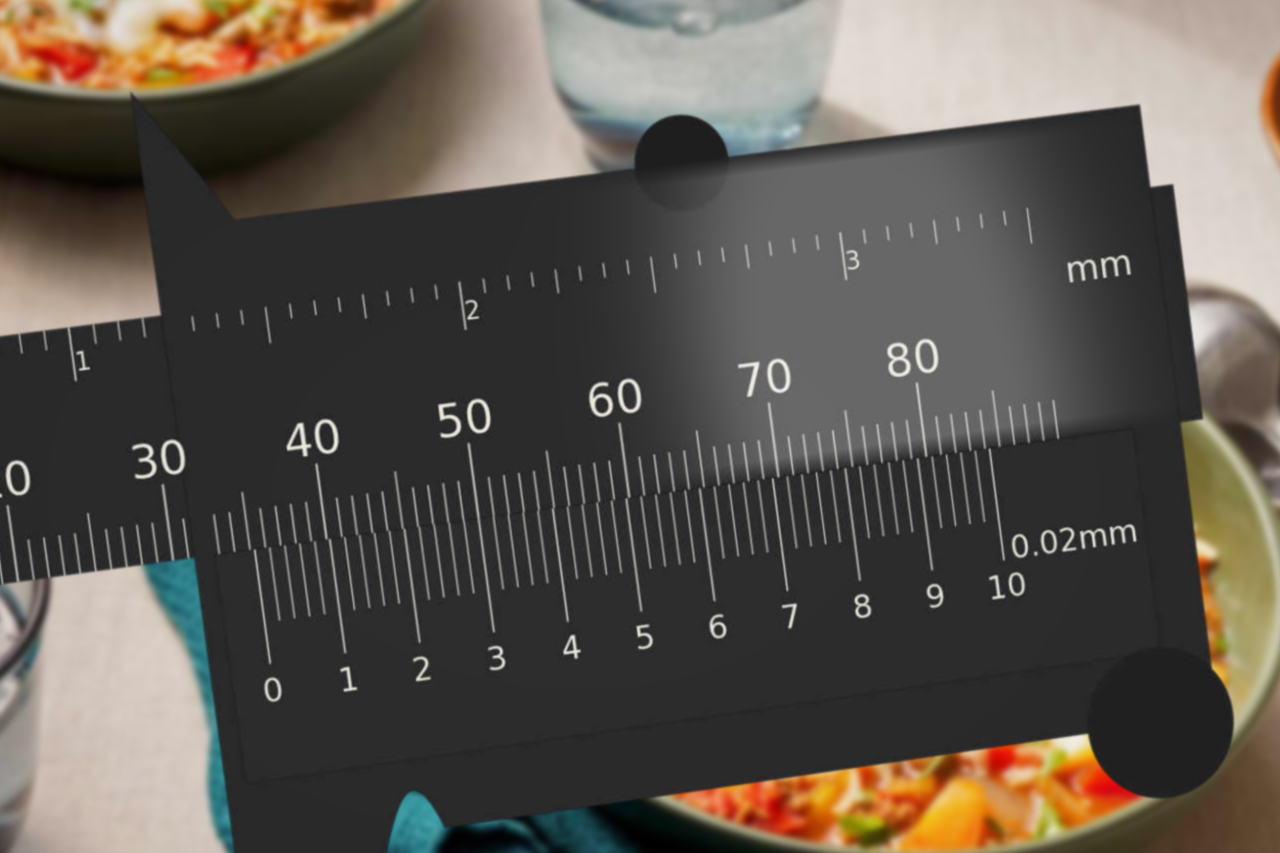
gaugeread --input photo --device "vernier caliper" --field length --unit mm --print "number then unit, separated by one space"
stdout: 35.3 mm
